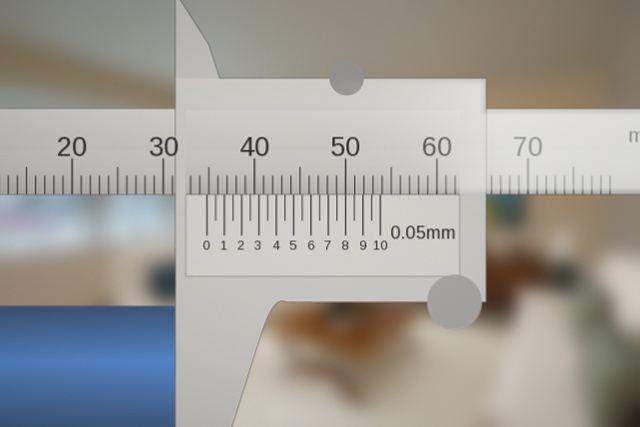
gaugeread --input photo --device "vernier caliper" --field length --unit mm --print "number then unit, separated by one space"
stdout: 34.8 mm
